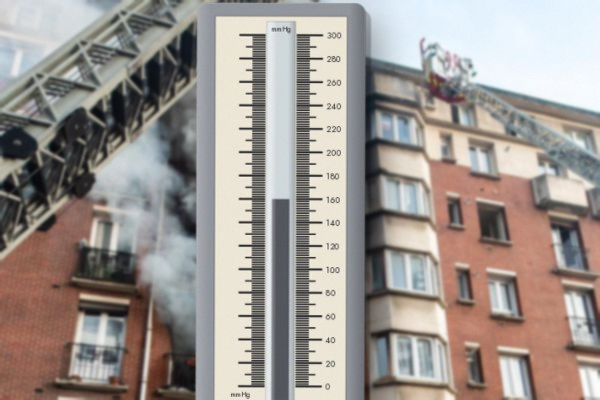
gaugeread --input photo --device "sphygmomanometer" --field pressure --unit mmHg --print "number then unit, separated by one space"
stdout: 160 mmHg
